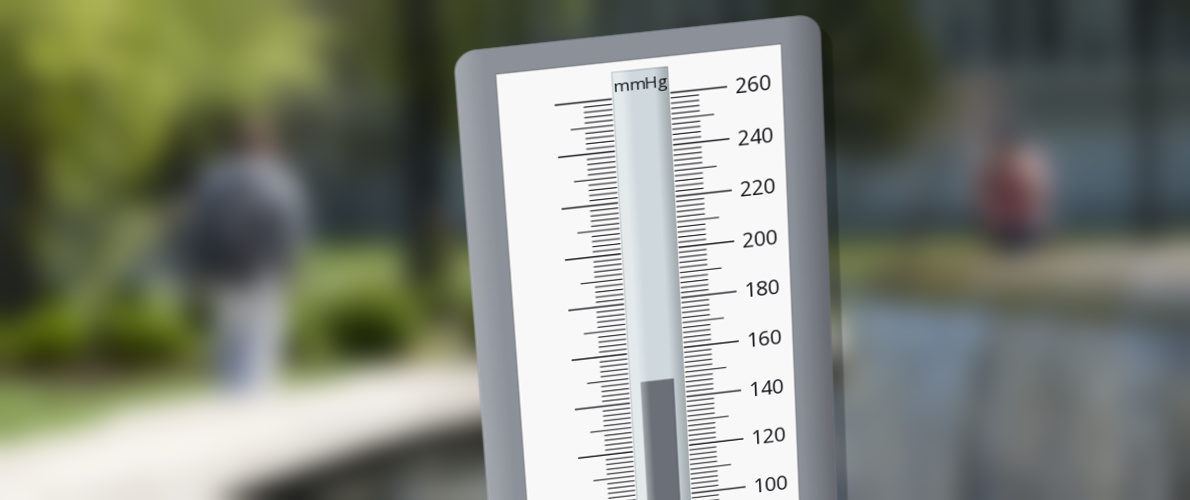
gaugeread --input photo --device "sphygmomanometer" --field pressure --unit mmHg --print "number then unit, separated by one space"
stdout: 148 mmHg
